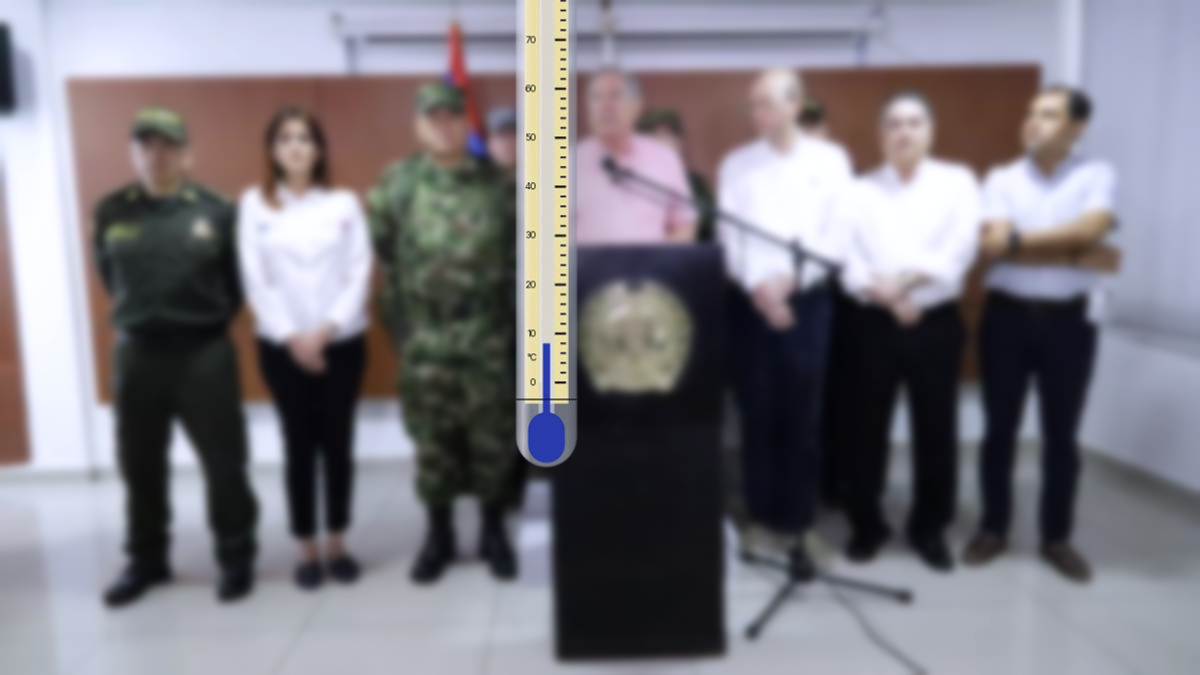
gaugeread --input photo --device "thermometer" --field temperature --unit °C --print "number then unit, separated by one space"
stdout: 8 °C
